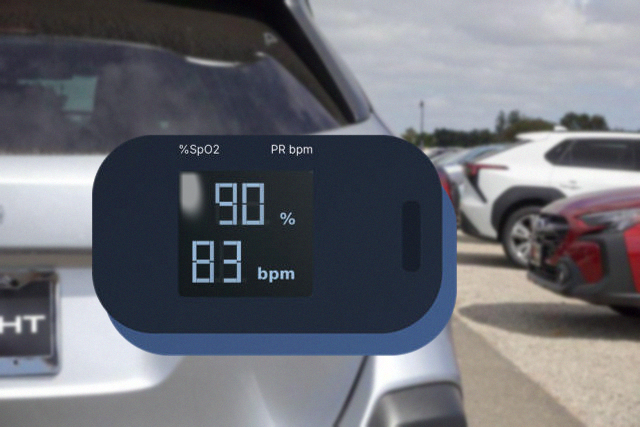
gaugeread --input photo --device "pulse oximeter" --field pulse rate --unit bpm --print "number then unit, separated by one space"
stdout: 83 bpm
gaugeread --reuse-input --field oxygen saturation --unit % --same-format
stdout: 90 %
